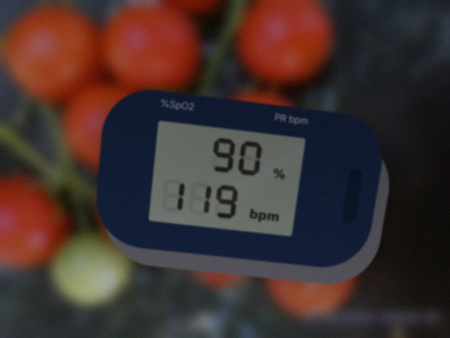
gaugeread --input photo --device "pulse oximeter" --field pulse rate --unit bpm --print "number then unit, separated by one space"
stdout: 119 bpm
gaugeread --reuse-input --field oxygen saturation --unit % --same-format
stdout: 90 %
